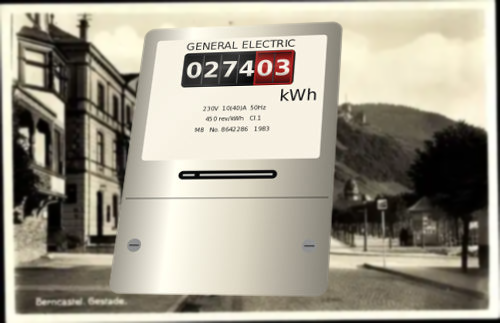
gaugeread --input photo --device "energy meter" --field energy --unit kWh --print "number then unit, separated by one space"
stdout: 274.03 kWh
